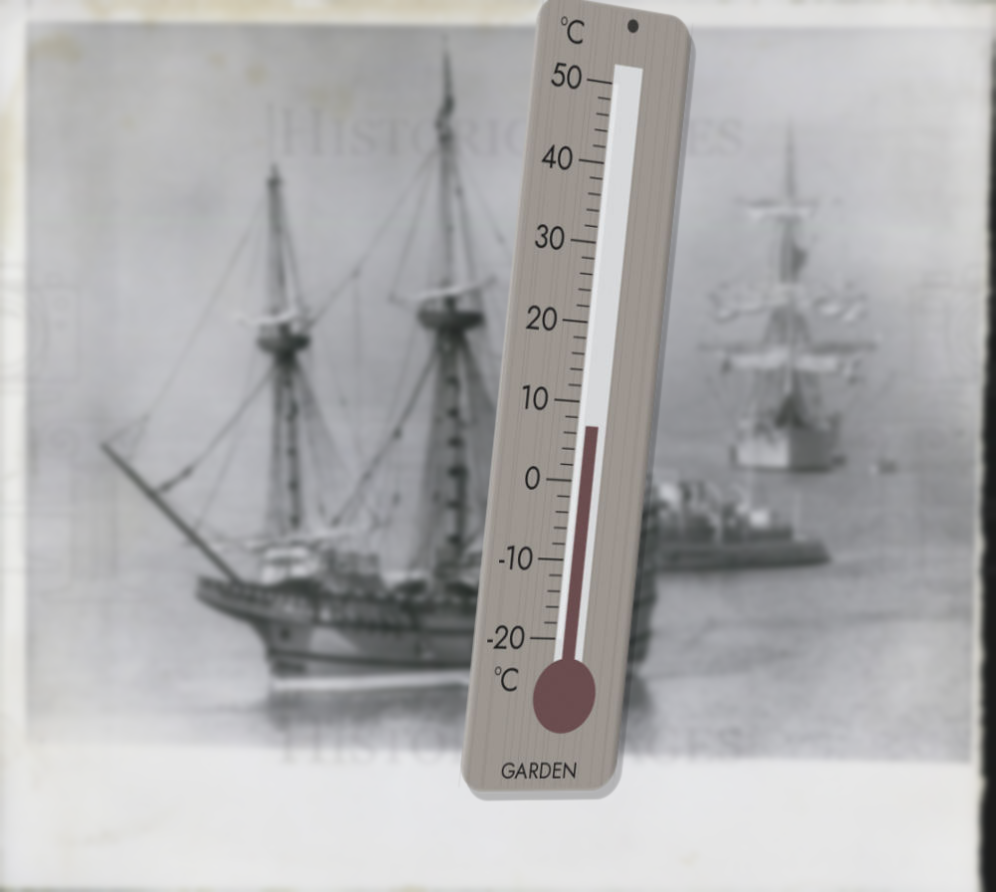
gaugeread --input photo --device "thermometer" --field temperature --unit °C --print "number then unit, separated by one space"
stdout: 7 °C
